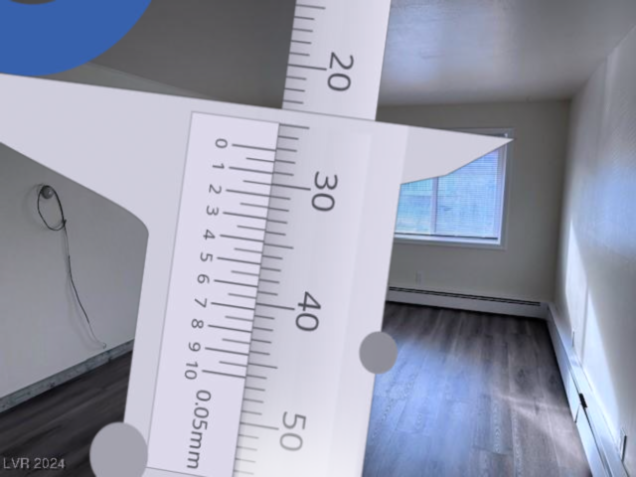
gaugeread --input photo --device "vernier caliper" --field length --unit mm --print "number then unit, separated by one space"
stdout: 27.2 mm
